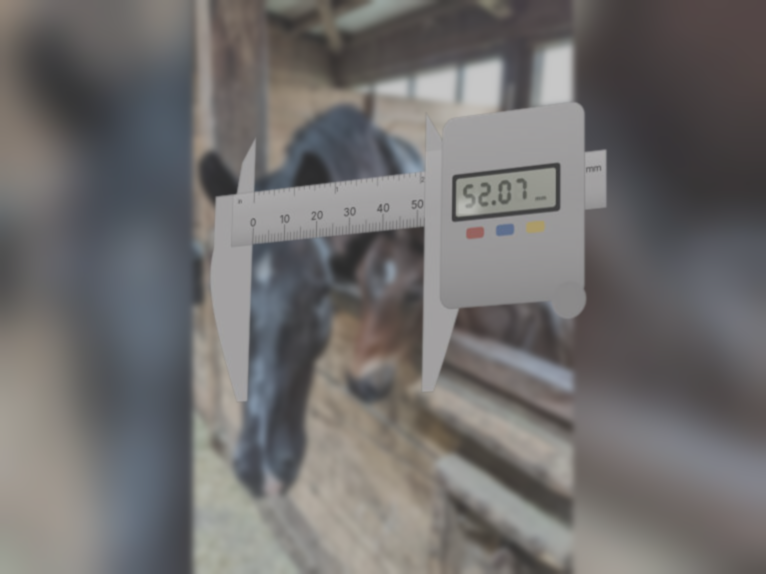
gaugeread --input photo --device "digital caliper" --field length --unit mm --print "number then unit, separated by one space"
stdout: 52.07 mm
